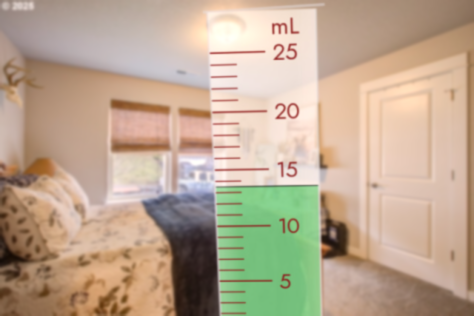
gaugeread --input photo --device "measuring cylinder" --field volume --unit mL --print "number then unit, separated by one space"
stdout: 13.5 mL
